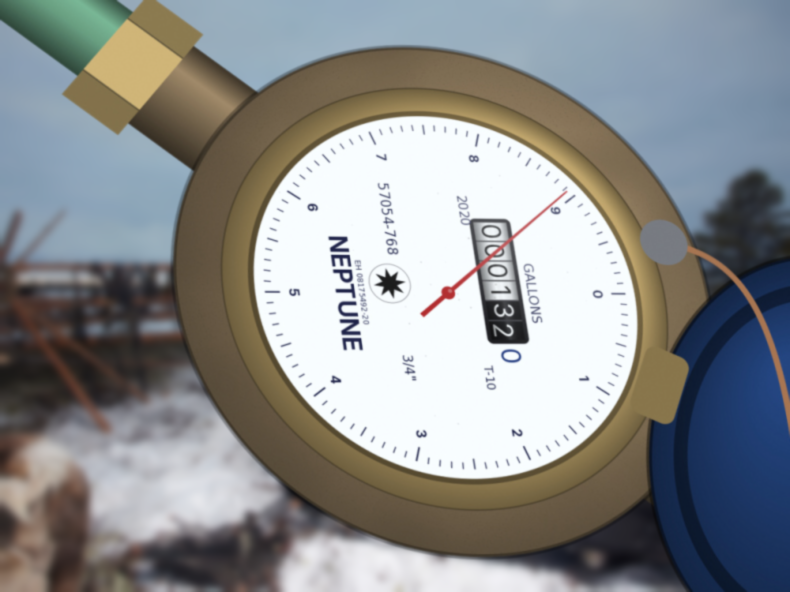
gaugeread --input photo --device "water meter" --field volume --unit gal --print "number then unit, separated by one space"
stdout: 1318.9 gal
